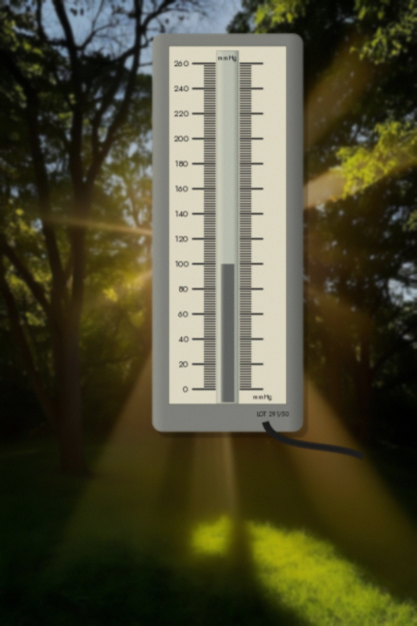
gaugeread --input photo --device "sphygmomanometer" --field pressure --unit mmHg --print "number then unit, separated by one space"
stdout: 100 mmHg
